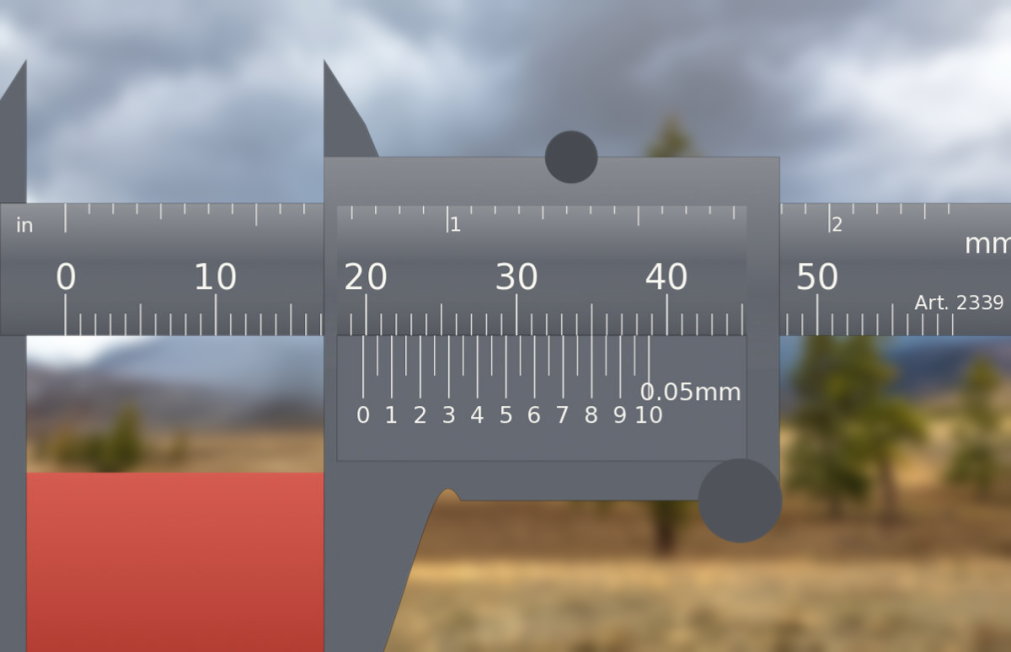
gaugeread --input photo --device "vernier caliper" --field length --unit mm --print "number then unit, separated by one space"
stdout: 19.8 mm
